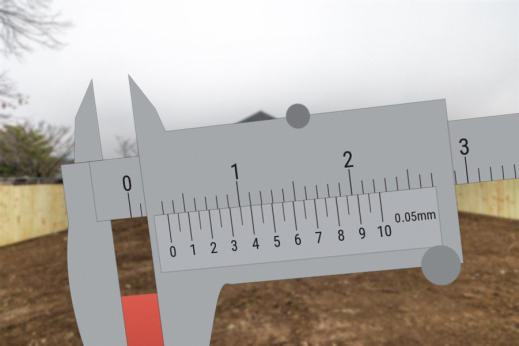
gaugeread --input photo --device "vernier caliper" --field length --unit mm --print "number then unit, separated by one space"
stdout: 3.4 mm
